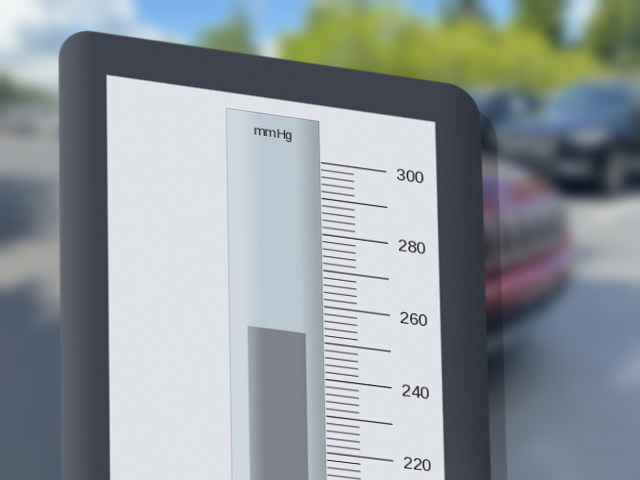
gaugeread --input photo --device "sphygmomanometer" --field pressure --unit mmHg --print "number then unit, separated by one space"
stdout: 252 mmHg
